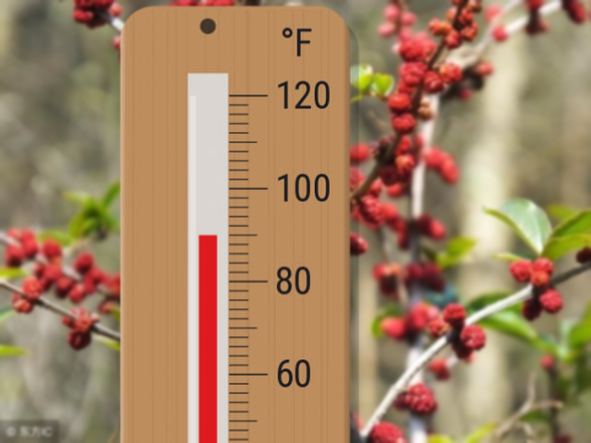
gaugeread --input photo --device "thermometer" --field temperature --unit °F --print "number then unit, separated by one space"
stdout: 90 °F
